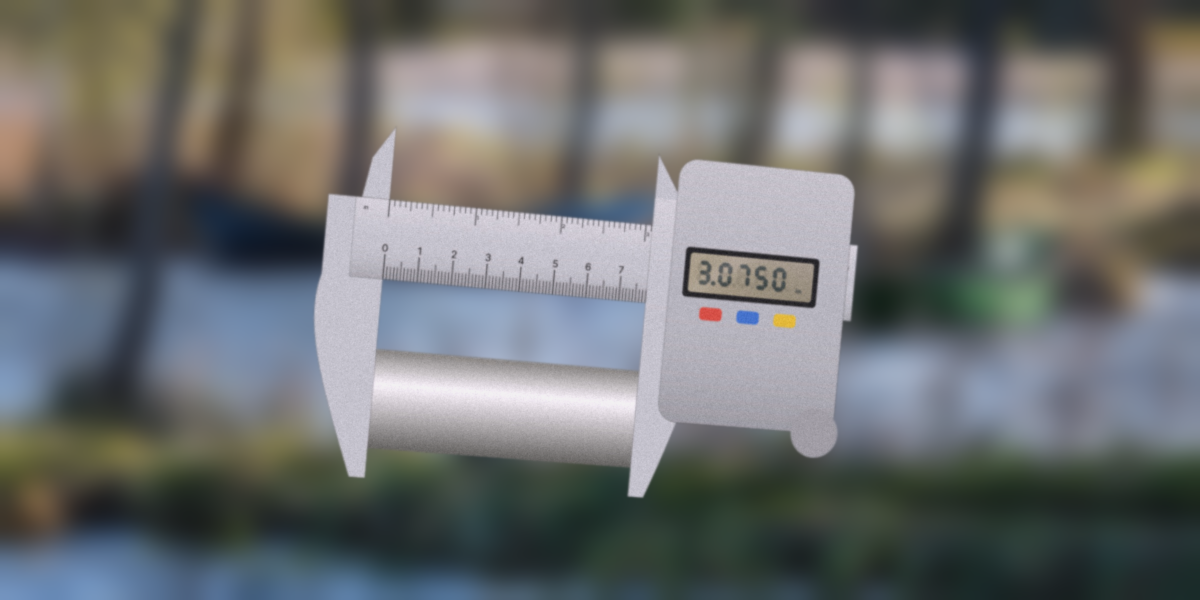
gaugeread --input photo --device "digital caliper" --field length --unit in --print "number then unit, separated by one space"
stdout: 3.0750 in
